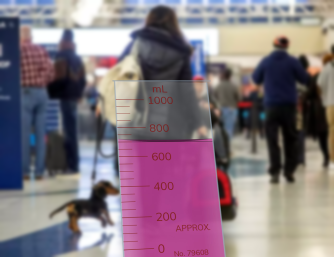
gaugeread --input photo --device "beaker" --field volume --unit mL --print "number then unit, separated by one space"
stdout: 700 mL
